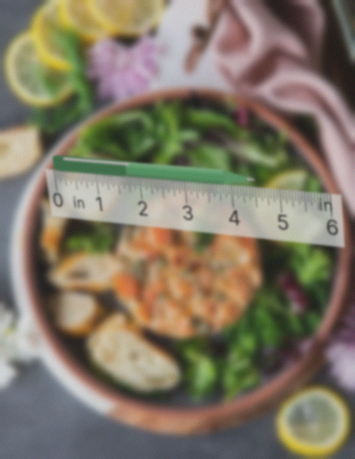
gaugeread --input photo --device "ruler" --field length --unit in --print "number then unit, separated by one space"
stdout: 4.5 in
